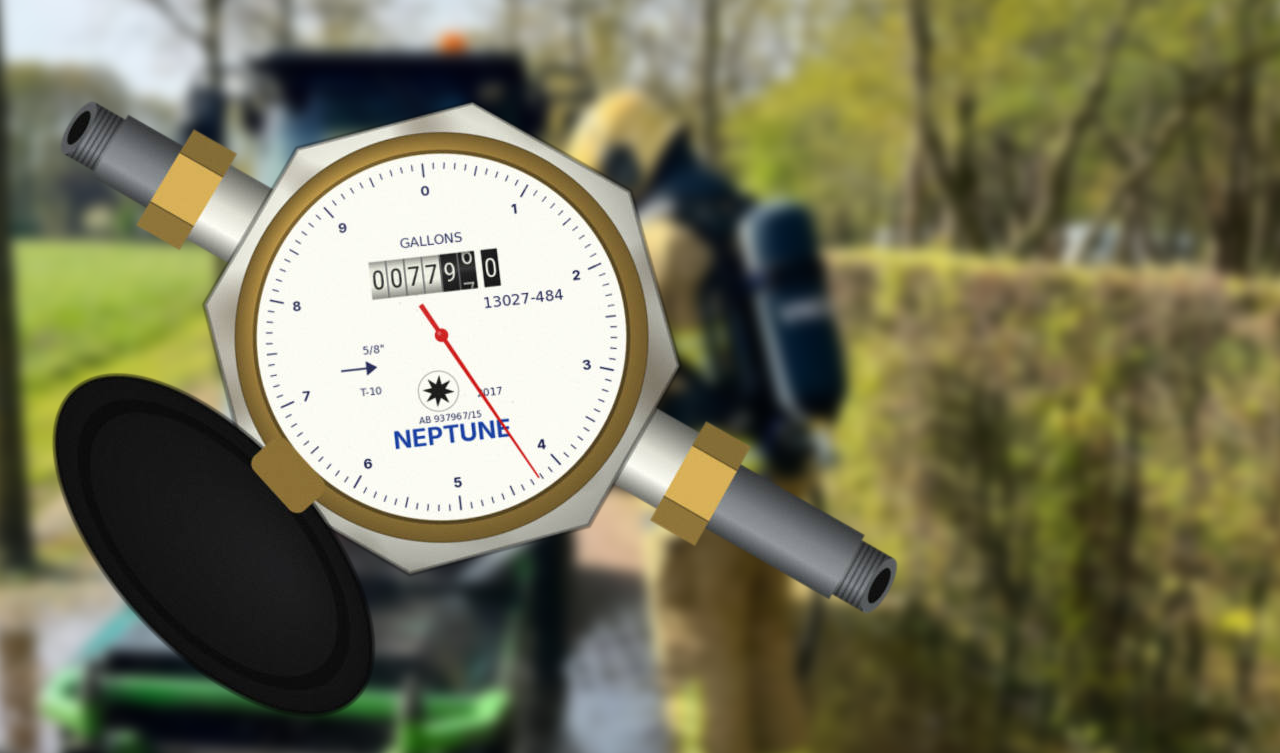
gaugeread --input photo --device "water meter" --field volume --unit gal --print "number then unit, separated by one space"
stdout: 77964.2 gal
